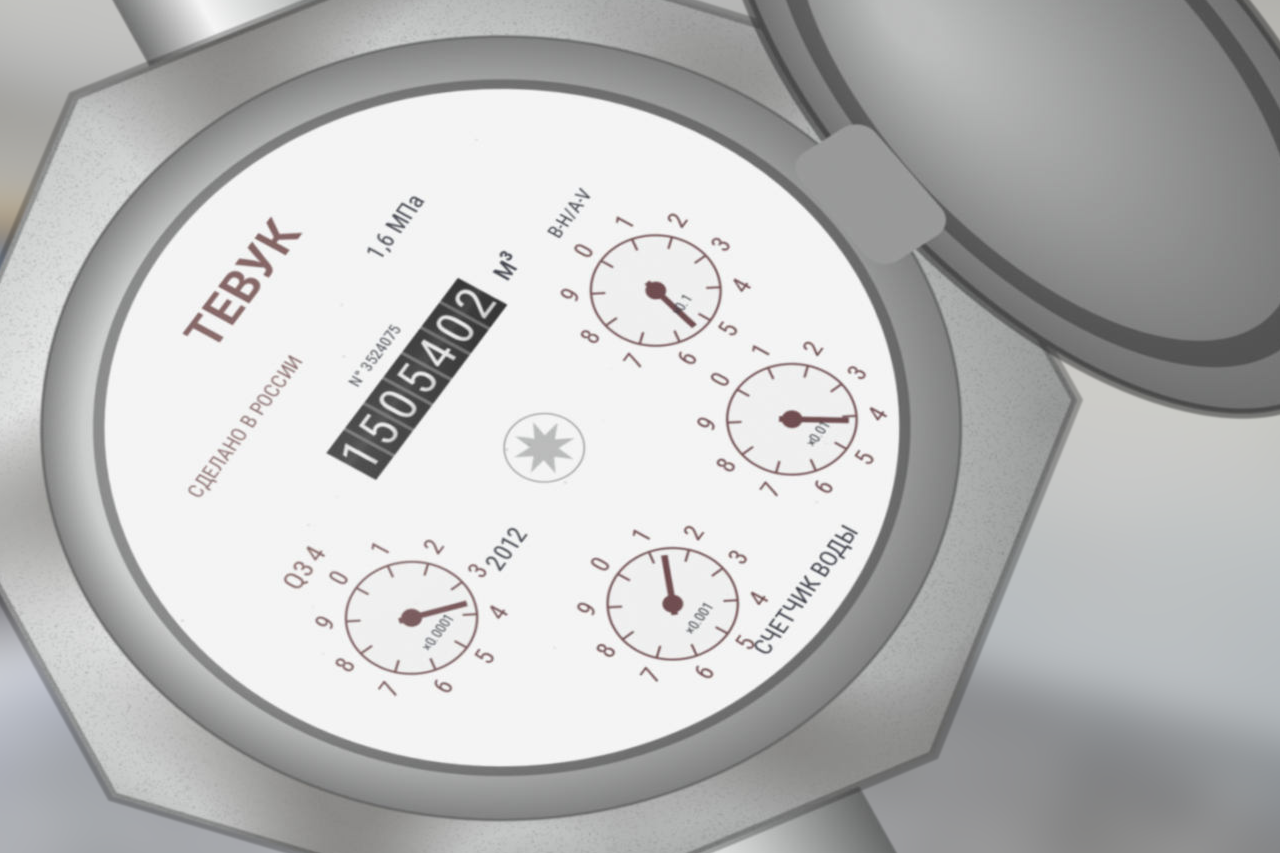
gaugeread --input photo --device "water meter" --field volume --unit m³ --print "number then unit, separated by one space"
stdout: 1505402.5413 m³
